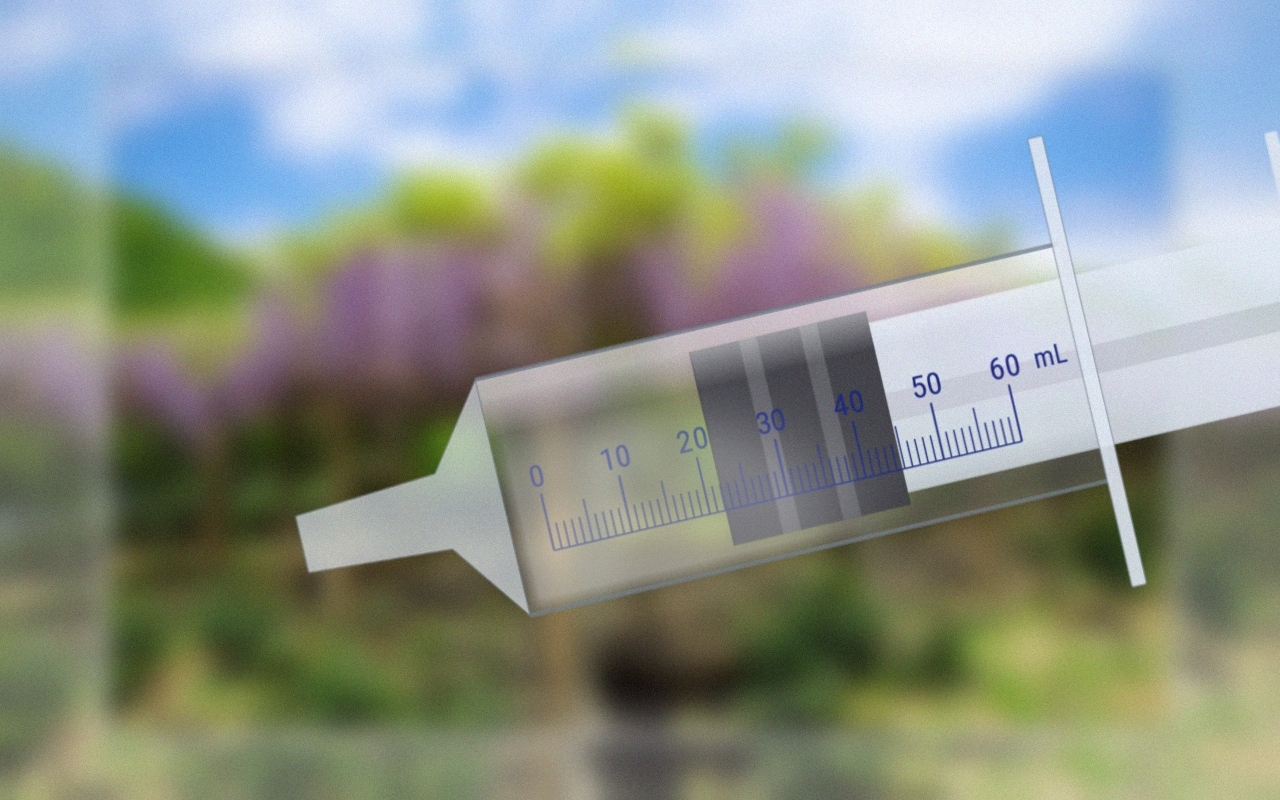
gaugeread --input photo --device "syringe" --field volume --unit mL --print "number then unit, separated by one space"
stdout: 22 mL
